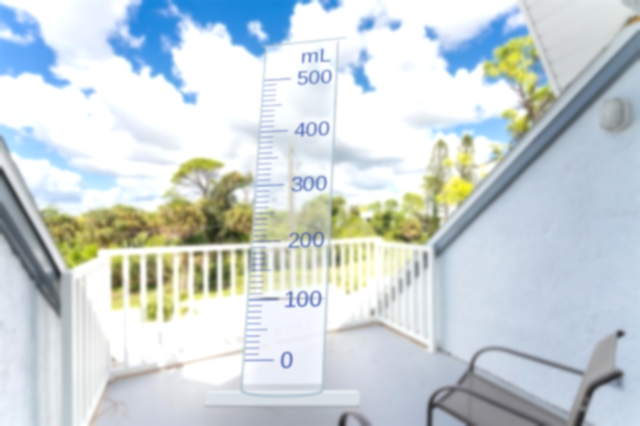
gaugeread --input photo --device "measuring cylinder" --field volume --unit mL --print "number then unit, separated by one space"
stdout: 100 mL
